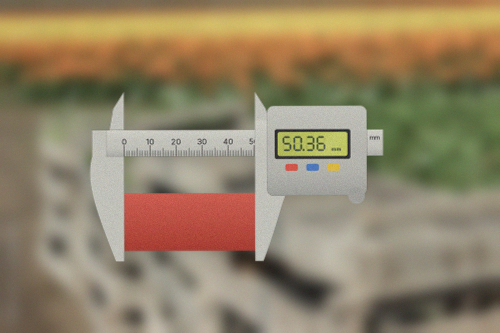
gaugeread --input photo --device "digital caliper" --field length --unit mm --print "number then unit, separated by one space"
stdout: 50.36 mm
